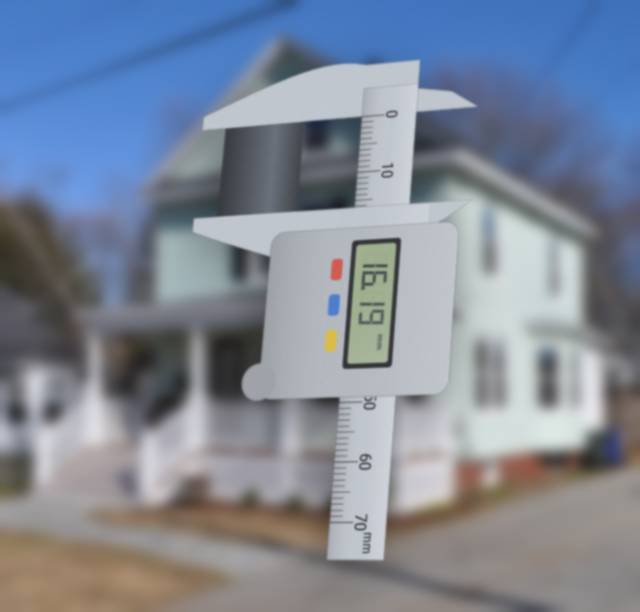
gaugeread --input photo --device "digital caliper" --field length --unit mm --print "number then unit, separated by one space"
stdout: 16.19 mm
